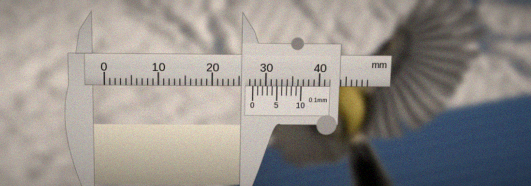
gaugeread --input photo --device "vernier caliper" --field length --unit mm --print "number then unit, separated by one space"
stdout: 27.6 mm
